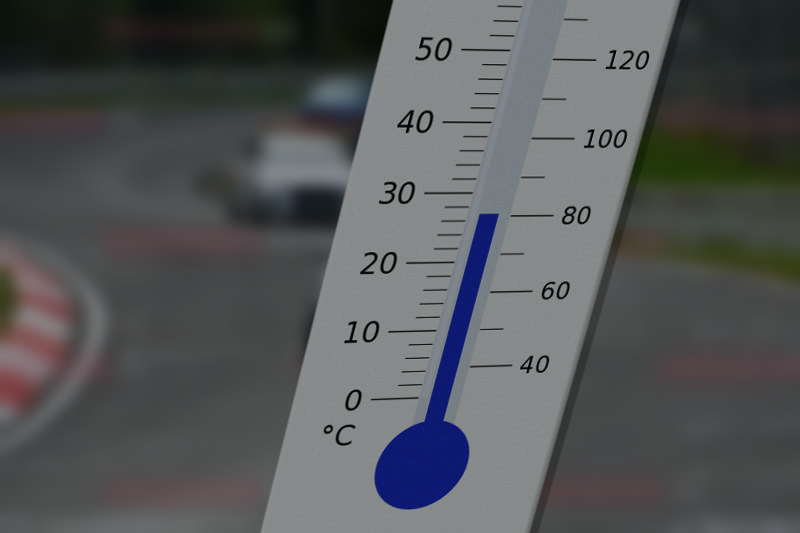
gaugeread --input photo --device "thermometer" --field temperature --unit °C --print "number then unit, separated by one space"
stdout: 27 °C
